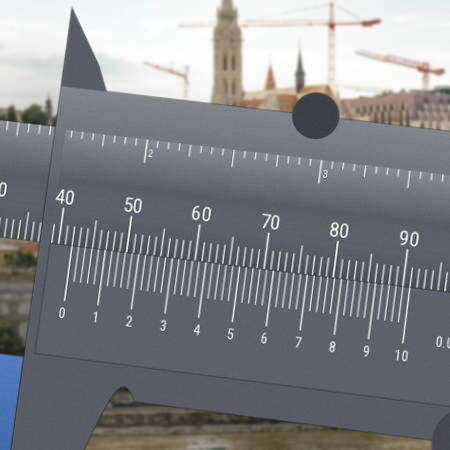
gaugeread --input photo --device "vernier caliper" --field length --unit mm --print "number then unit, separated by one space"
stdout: 42.0 mm
